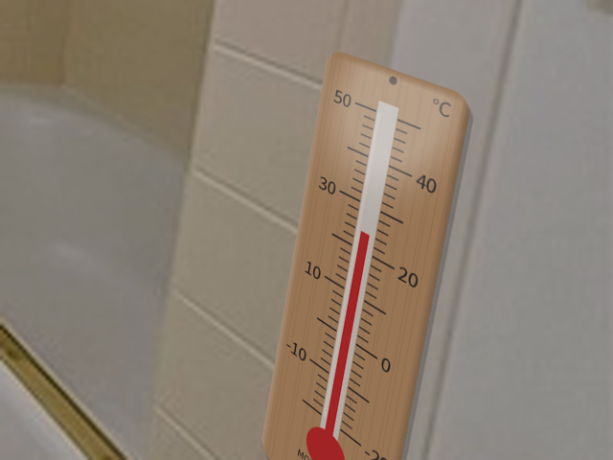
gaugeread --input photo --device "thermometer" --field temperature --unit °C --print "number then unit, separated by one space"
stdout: 24 °C
